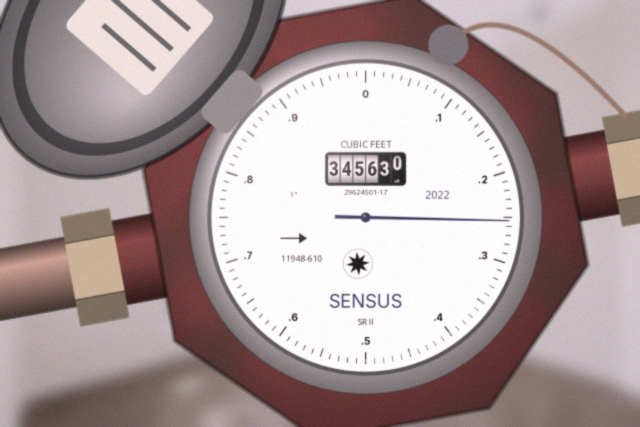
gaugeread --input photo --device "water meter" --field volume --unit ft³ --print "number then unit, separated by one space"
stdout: 345630.25 ft³
